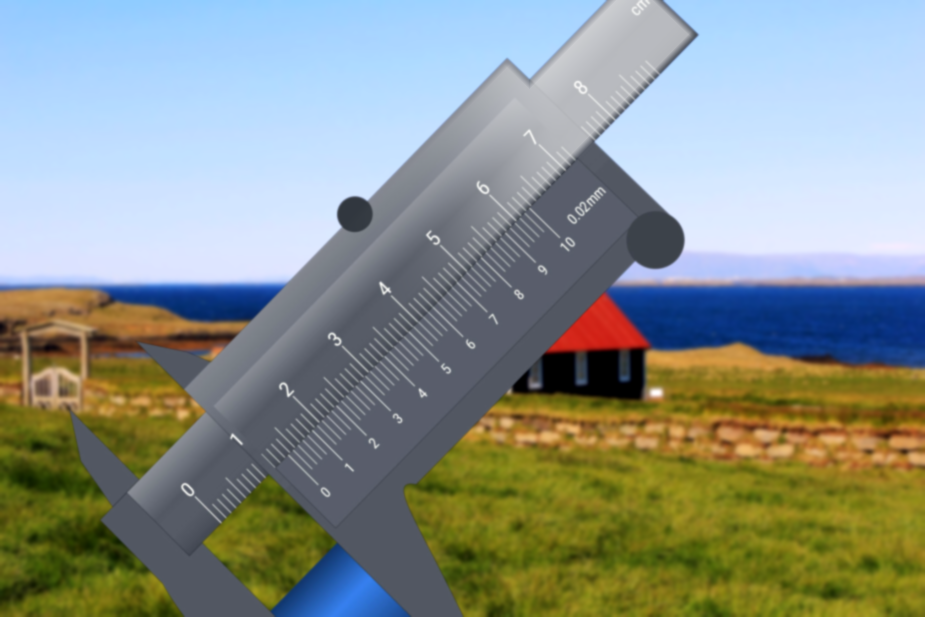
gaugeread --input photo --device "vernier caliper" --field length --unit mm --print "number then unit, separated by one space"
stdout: 13.6 mm
